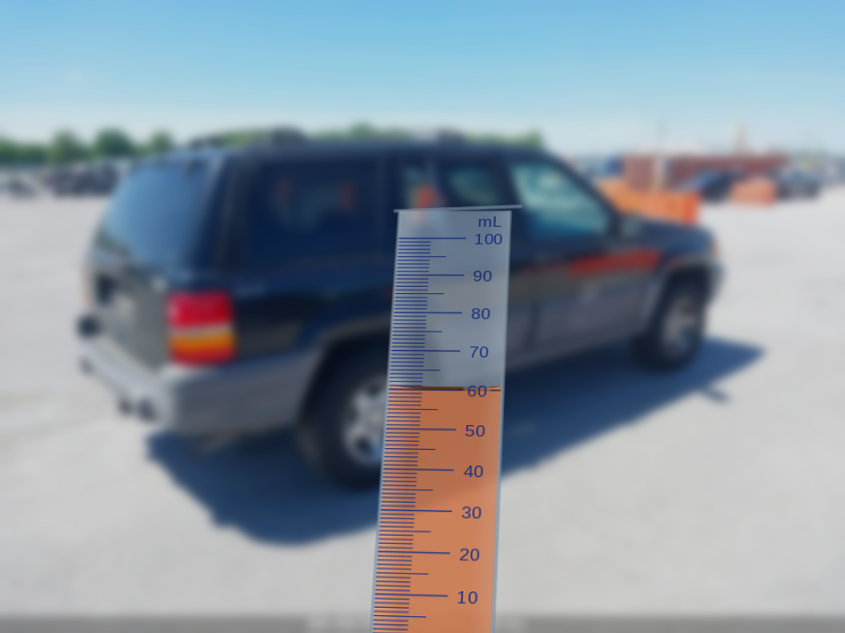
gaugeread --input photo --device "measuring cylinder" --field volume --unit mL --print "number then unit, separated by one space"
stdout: 60 mL
